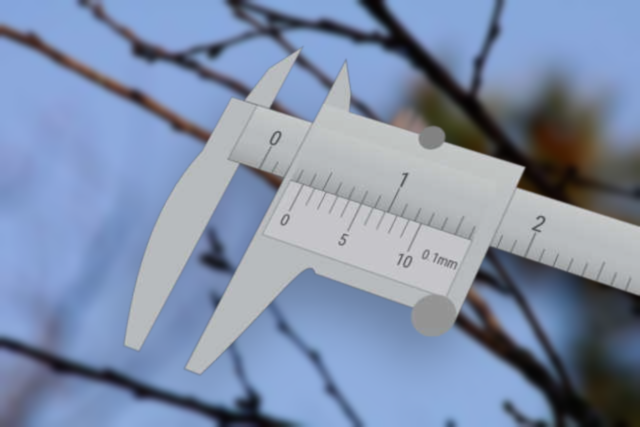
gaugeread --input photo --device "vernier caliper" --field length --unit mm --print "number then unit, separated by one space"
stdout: 3.5 mm
